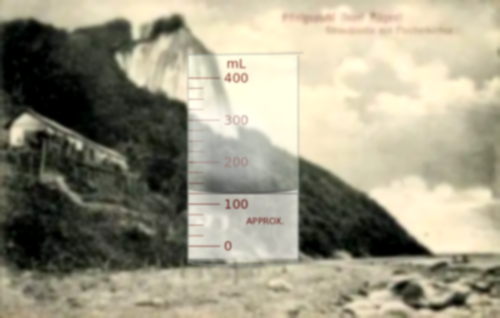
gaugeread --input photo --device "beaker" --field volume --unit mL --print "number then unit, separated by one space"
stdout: 125 mL
